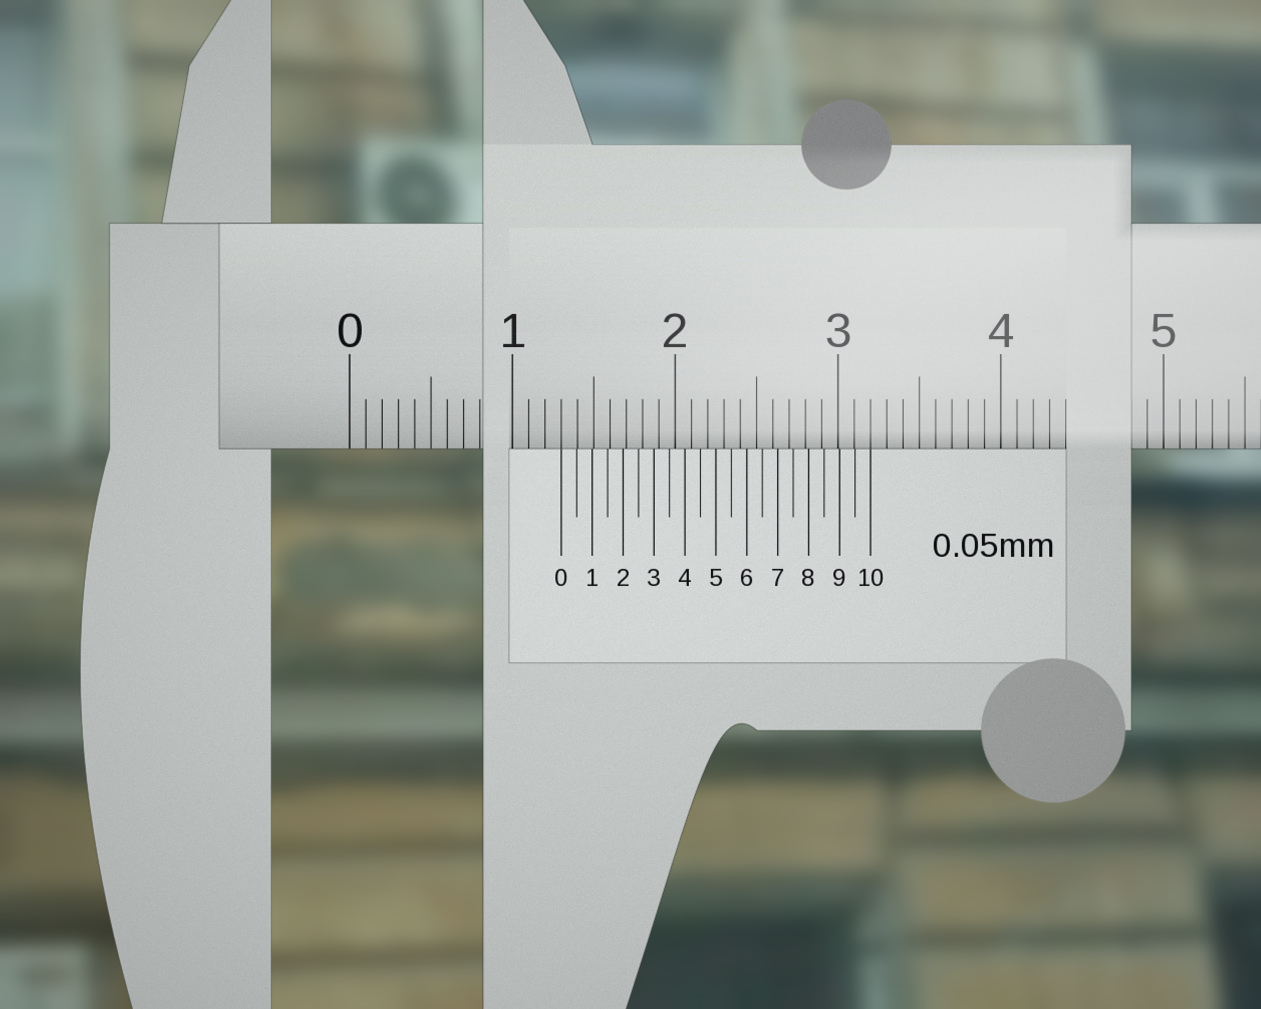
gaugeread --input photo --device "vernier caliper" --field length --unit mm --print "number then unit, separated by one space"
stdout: 13.0 mm
